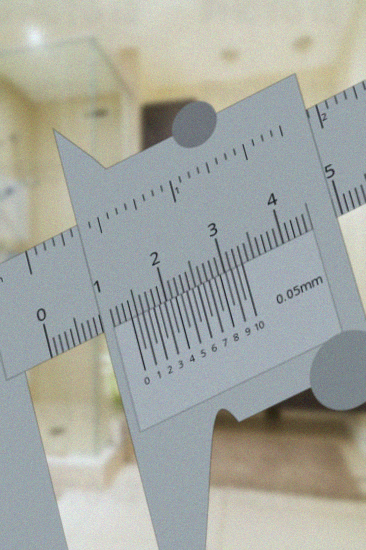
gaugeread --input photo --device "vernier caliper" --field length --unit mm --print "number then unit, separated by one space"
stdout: 14.0 mm
